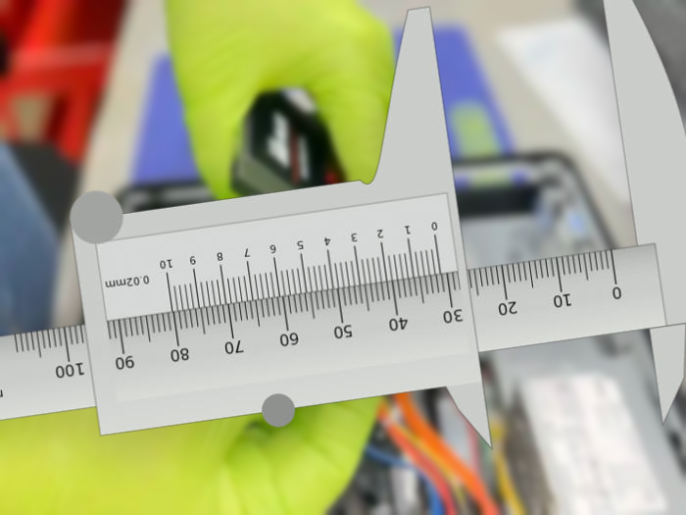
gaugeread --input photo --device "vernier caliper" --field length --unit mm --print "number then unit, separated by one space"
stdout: 31.2 mm
